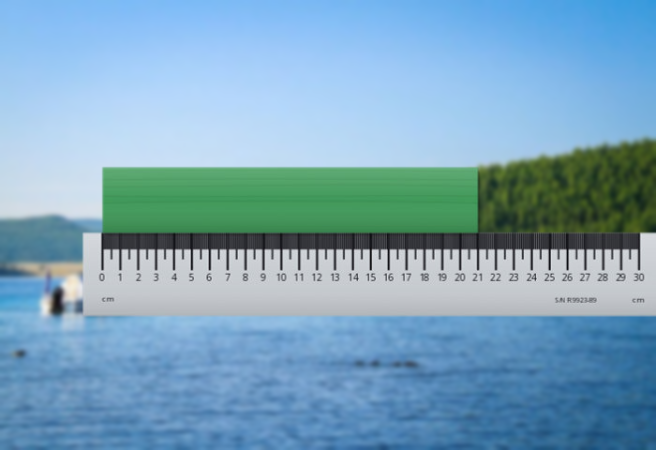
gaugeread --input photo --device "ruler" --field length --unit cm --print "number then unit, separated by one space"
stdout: 21 cm
